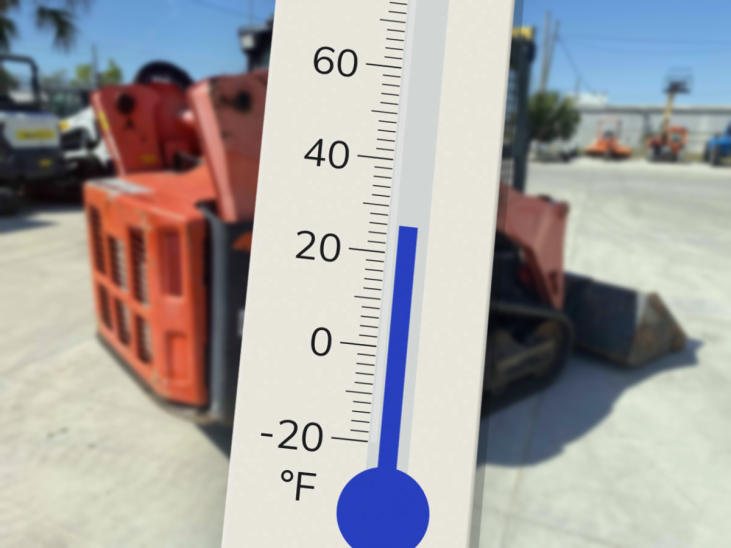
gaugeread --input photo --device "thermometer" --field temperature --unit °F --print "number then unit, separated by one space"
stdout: 26 °F
